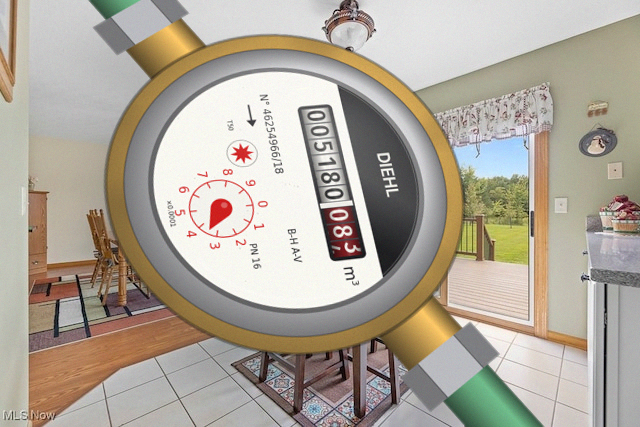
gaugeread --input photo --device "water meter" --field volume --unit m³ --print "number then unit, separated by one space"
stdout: 5180.0833 m³
